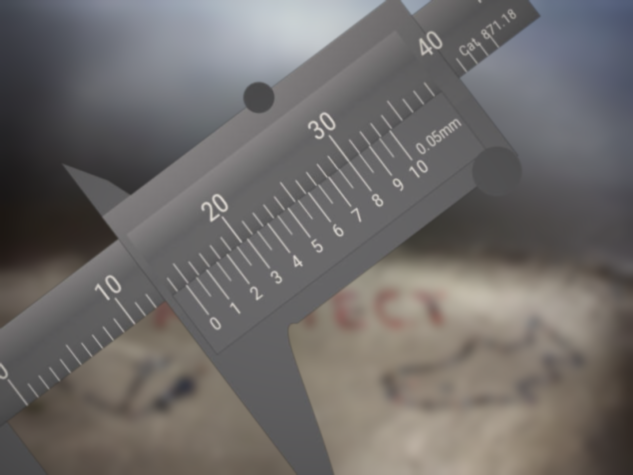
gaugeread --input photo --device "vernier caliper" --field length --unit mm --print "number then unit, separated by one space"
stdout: 14.8 mm
